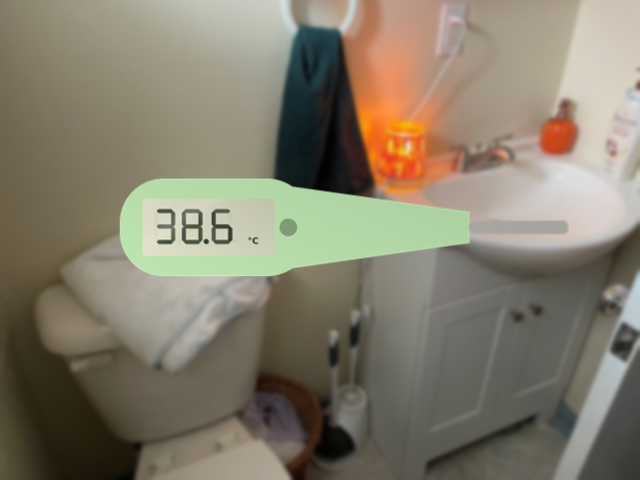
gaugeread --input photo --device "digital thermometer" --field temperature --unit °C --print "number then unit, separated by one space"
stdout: 38.6 °C
